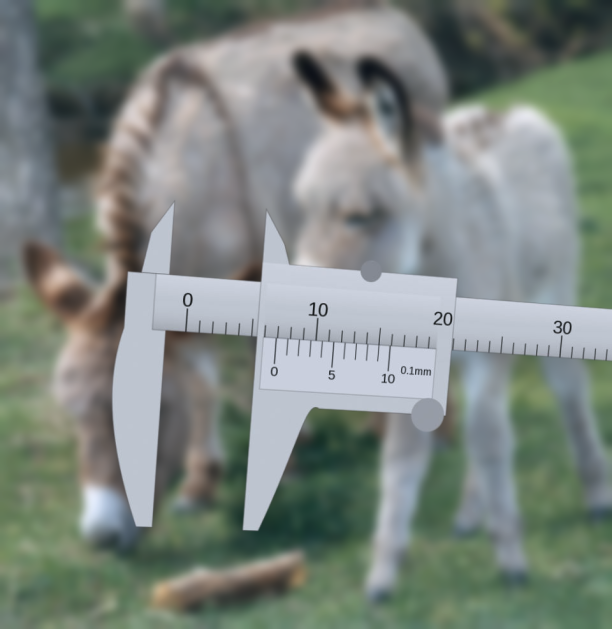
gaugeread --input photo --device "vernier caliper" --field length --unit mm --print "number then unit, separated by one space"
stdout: 6.9 mm
